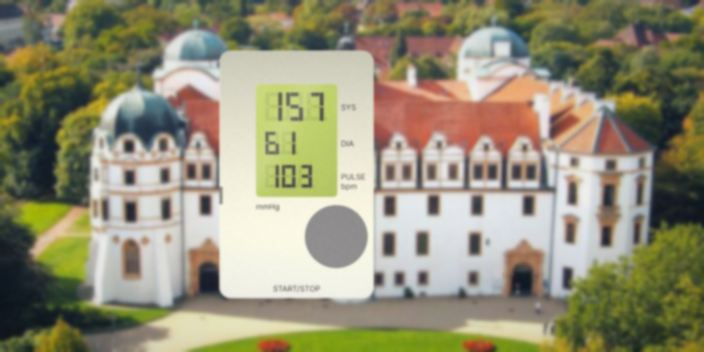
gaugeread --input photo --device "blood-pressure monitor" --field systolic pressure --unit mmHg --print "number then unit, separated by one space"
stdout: 157 mmHg
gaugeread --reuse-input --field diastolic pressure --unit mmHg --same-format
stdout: 61 mmHg
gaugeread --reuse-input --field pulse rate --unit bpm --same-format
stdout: 103 bpm
